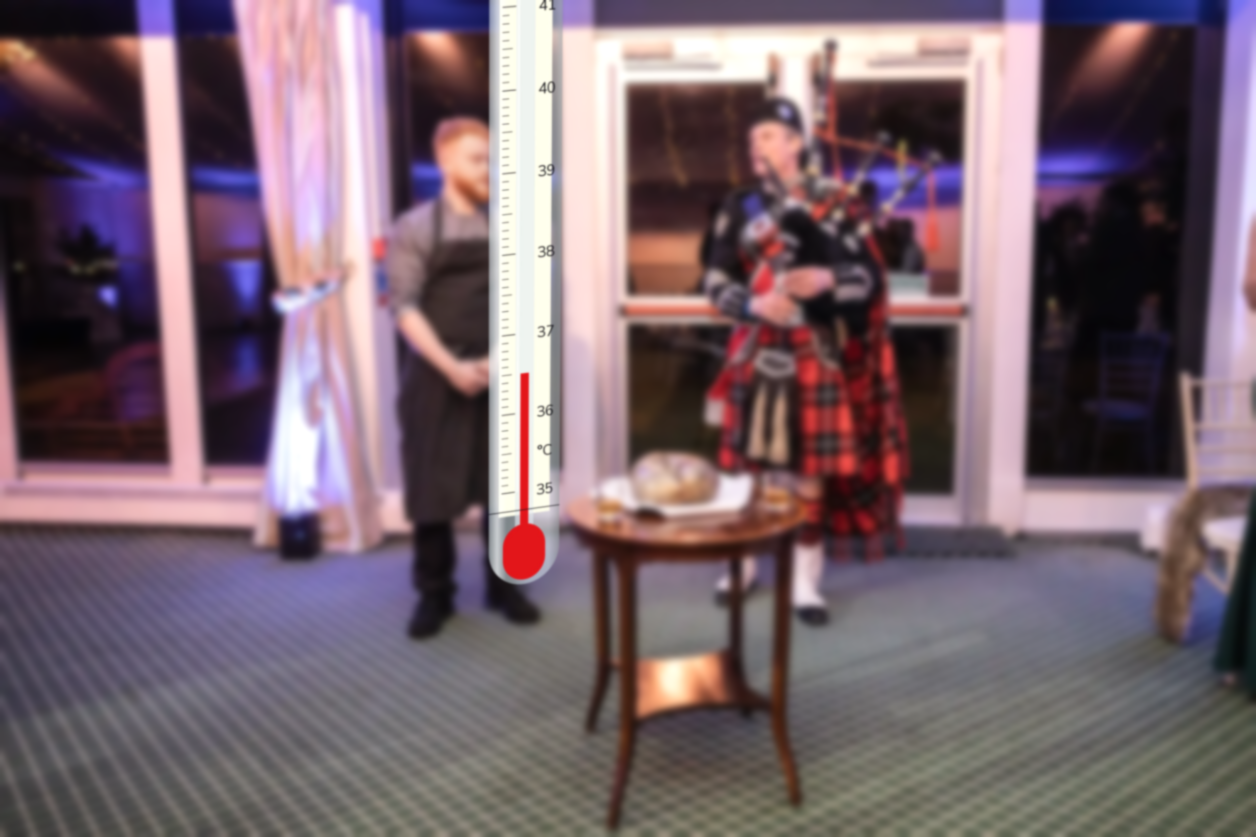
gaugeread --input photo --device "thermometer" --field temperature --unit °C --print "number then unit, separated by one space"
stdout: 36.5 °C
